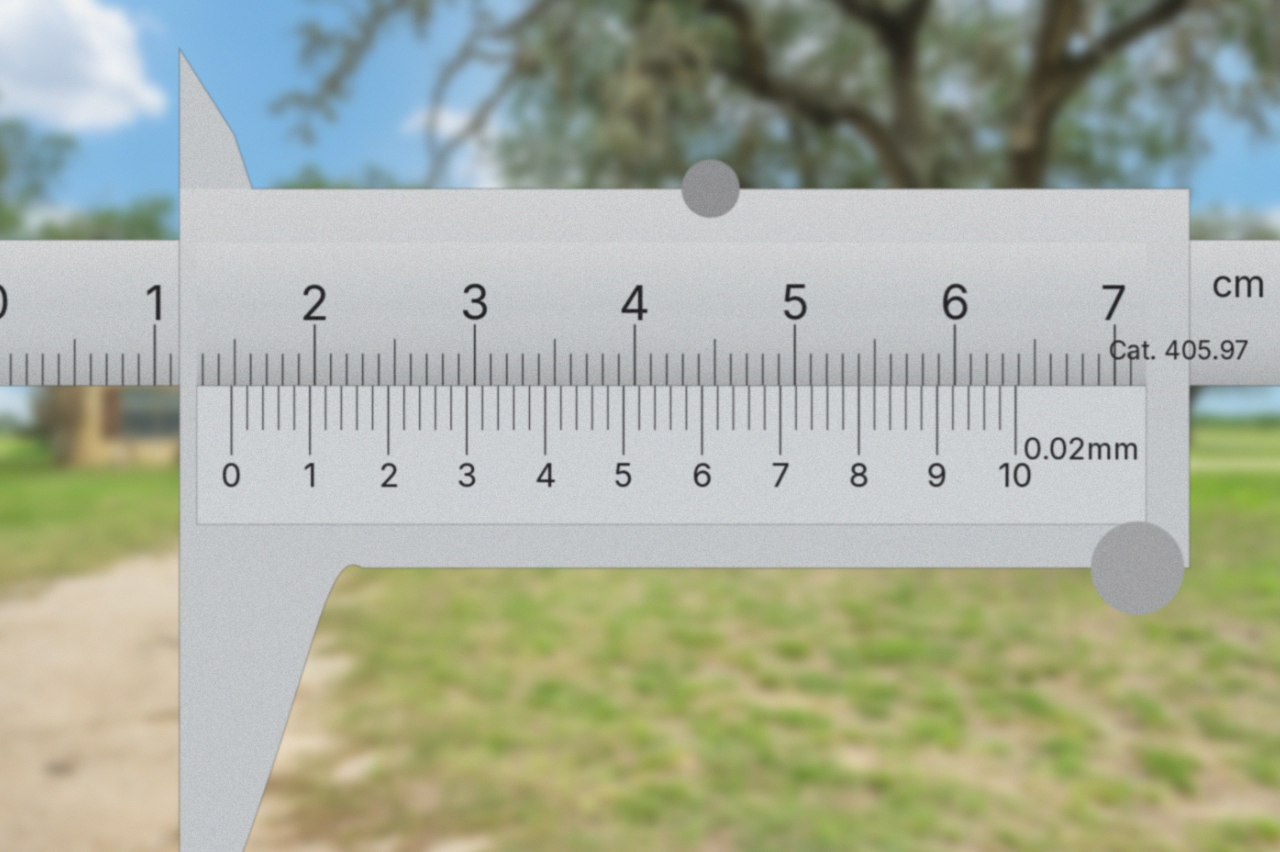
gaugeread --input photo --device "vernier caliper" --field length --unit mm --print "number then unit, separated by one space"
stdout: 14.8 mm
